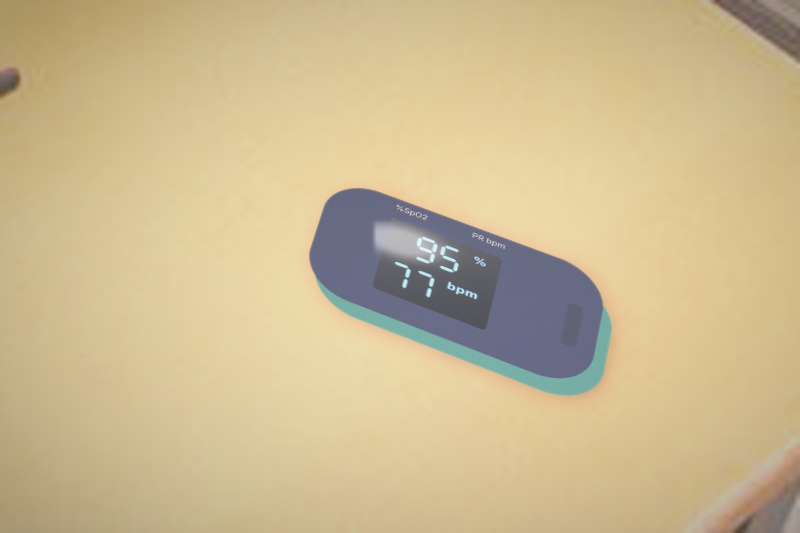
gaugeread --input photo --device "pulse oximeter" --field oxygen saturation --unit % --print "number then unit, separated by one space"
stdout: 95 %
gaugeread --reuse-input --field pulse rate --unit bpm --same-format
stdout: 77 bpm
